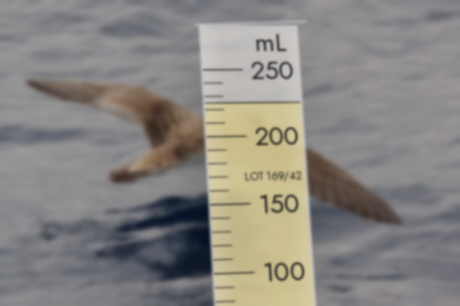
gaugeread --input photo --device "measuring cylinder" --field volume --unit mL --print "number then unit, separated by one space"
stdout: 225 mL
